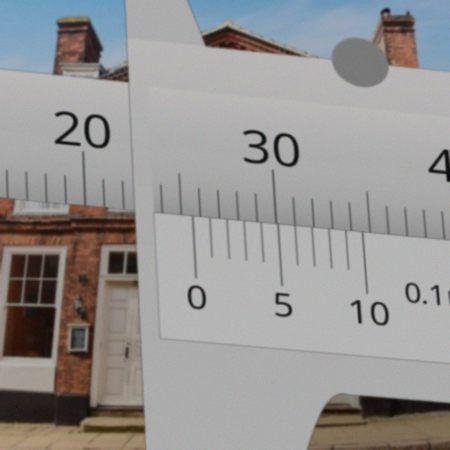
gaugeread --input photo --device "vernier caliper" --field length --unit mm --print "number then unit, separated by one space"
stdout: 25.6 mm
